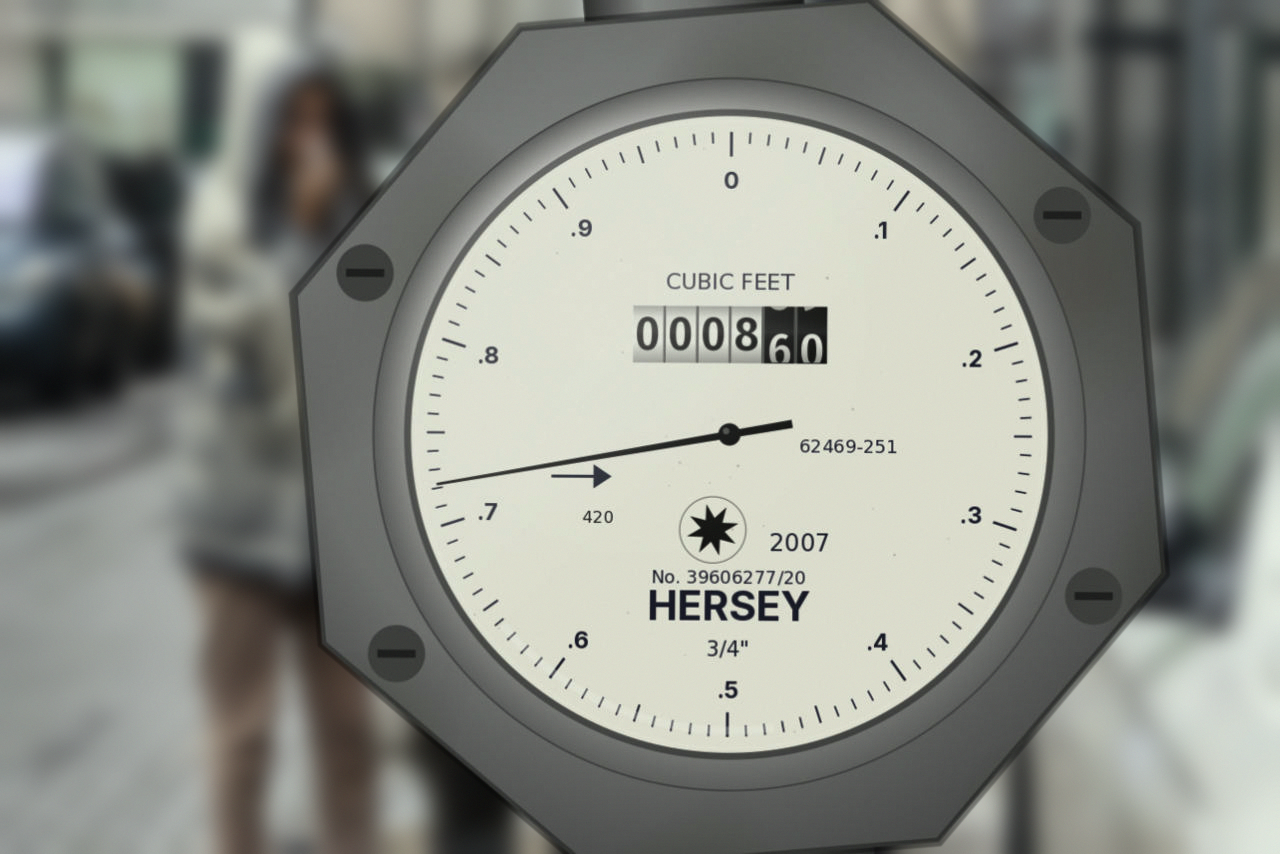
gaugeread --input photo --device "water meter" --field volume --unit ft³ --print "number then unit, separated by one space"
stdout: 859.72 ft³
